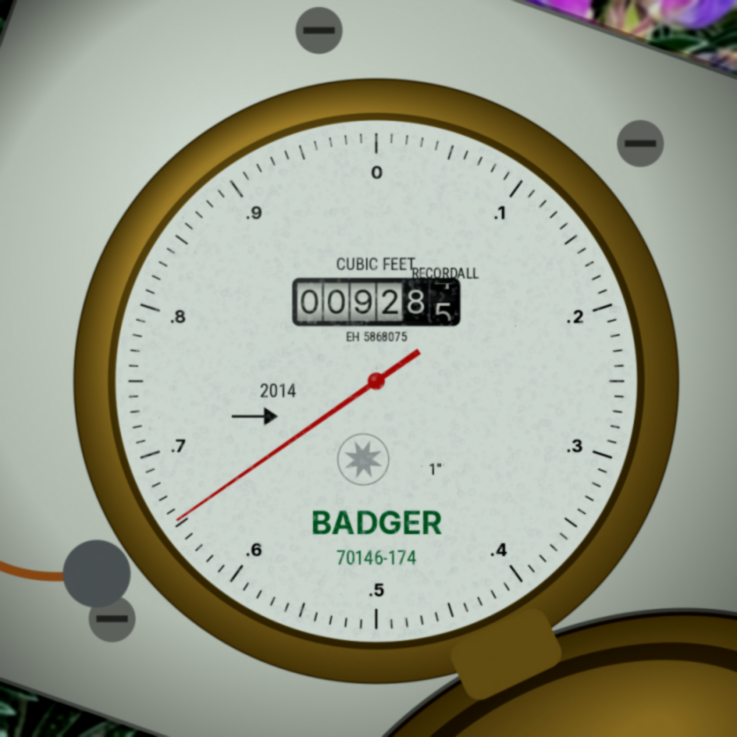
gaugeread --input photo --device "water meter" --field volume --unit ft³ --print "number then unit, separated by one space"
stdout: 9284.65 ft³
